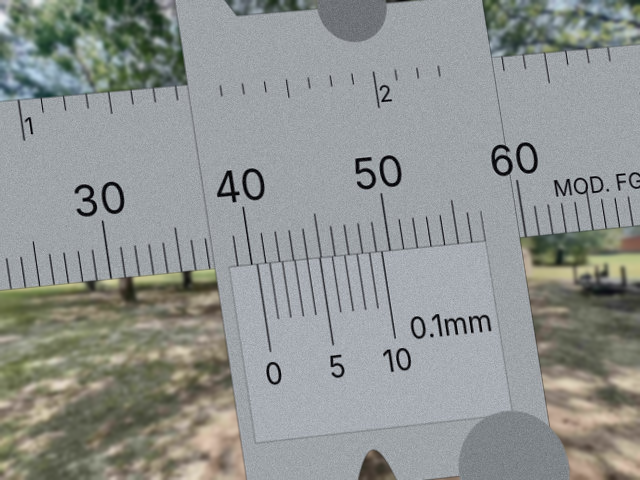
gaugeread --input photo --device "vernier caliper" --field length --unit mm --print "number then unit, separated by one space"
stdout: 40.4 mm
